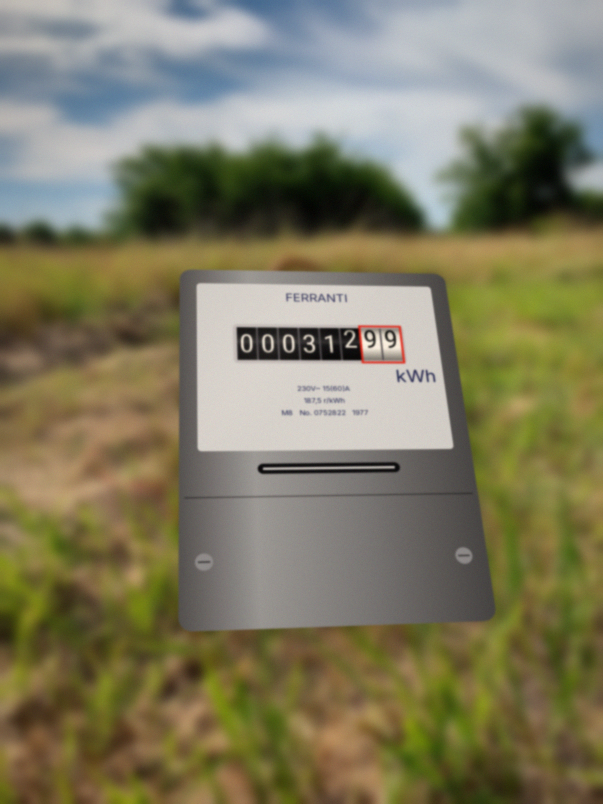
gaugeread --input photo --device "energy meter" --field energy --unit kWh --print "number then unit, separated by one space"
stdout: 312.99 kWh
